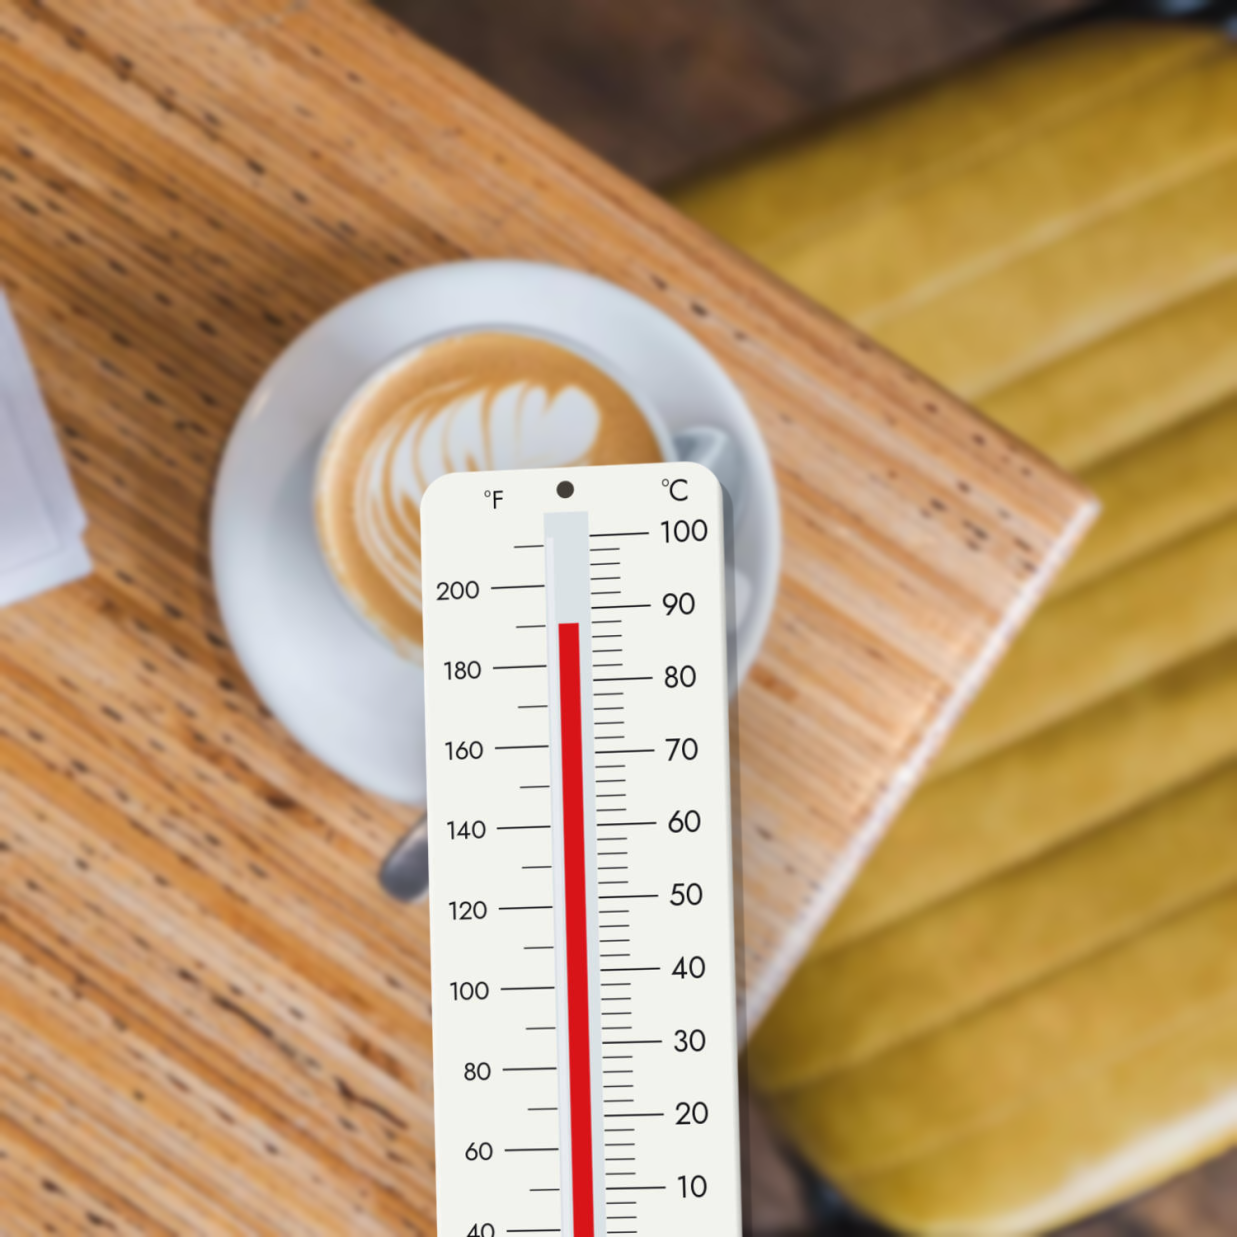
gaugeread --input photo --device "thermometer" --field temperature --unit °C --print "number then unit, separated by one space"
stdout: 88 °C
